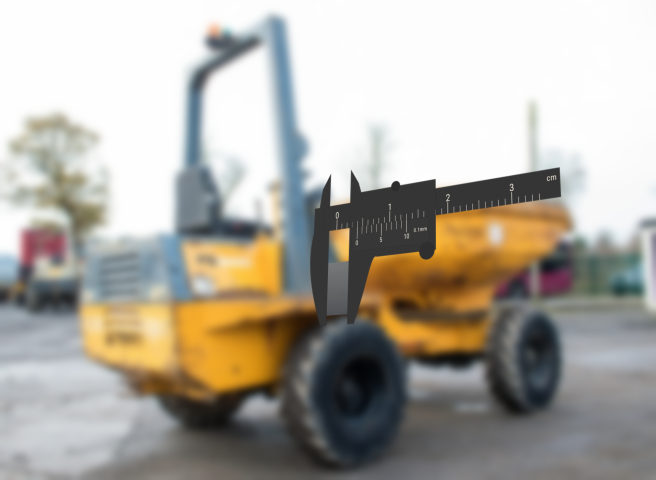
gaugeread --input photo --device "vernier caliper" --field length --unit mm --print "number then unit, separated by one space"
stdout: 4.0 mm
